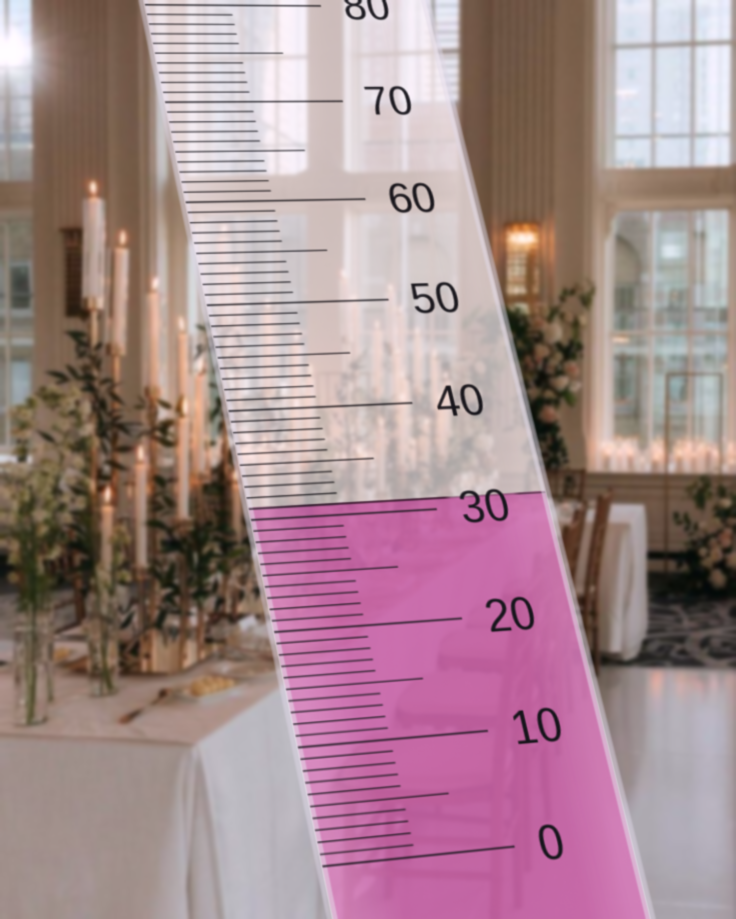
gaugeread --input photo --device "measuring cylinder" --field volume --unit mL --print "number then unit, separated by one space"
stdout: 31 mL
